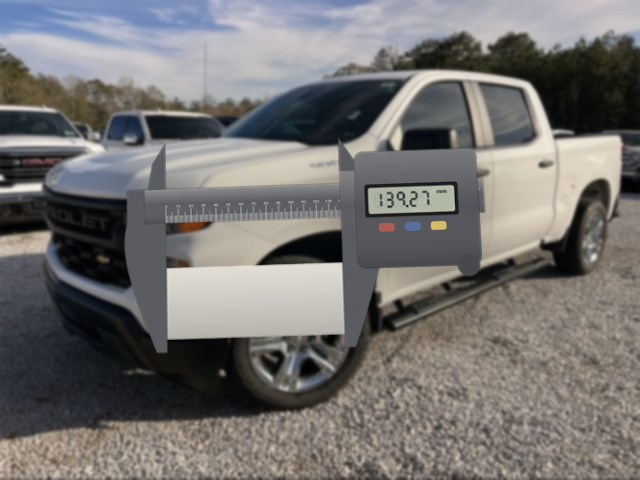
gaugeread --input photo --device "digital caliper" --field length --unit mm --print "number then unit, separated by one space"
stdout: 139.27 mm
